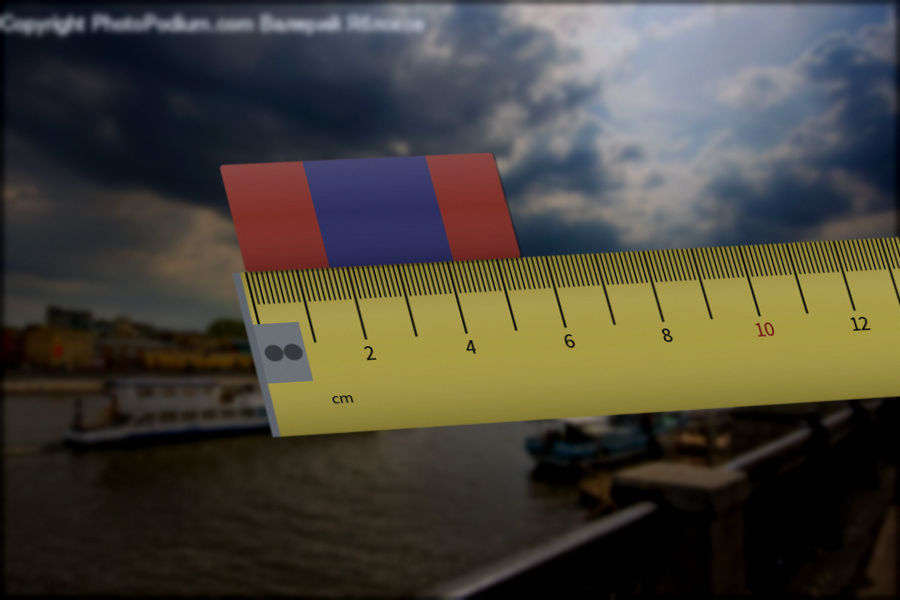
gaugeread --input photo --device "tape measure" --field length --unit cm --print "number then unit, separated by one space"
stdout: 5.5 cm
